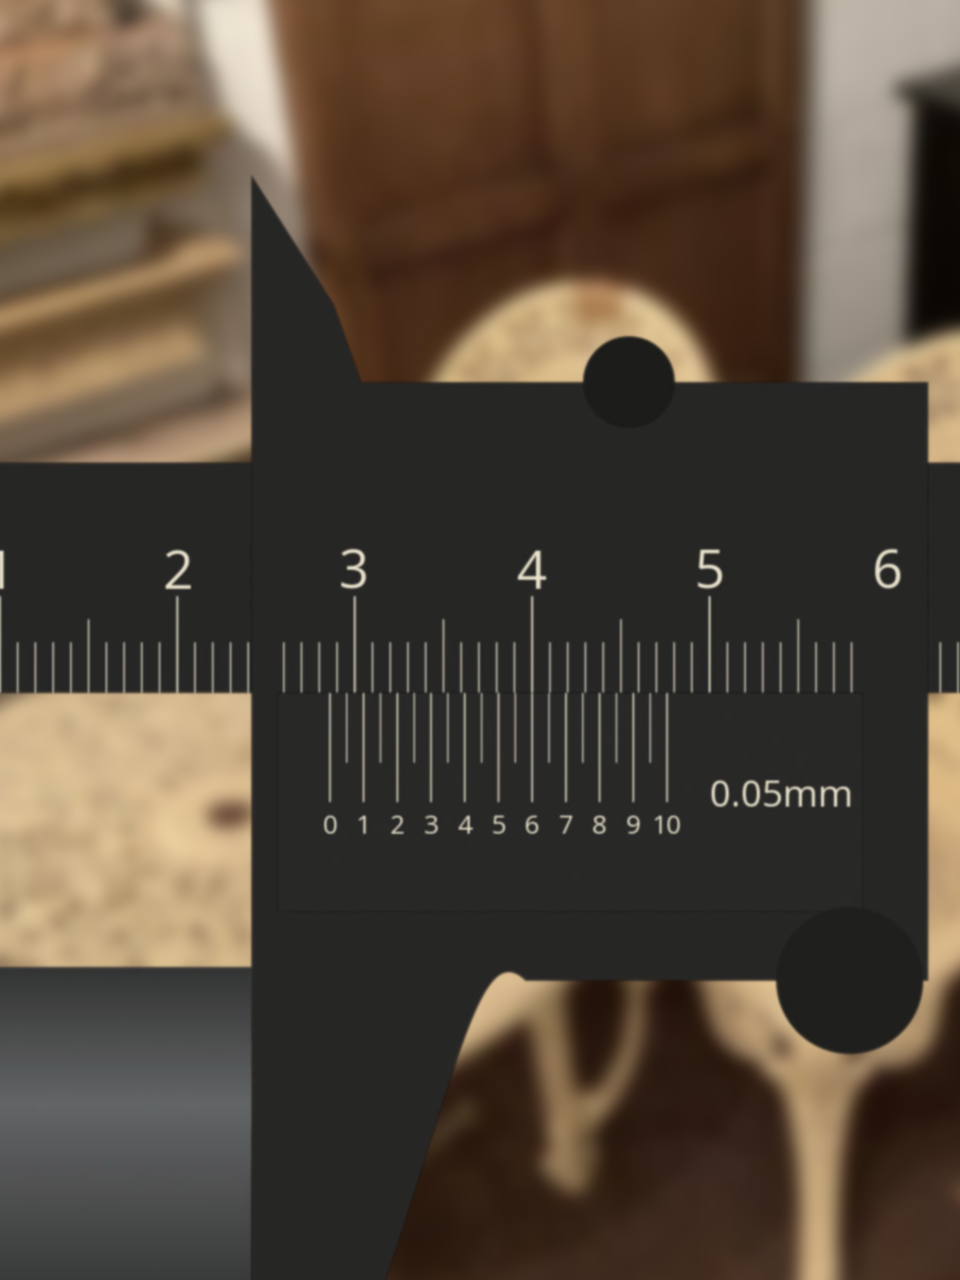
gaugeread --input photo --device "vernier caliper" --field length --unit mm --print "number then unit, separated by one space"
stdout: 28.6 mm
